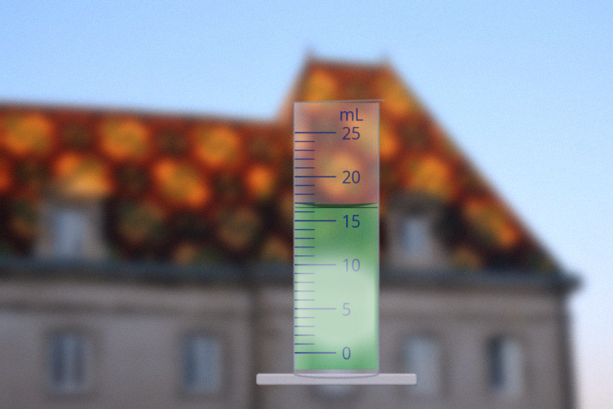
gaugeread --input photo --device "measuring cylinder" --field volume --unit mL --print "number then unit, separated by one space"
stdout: 16.5 mL
